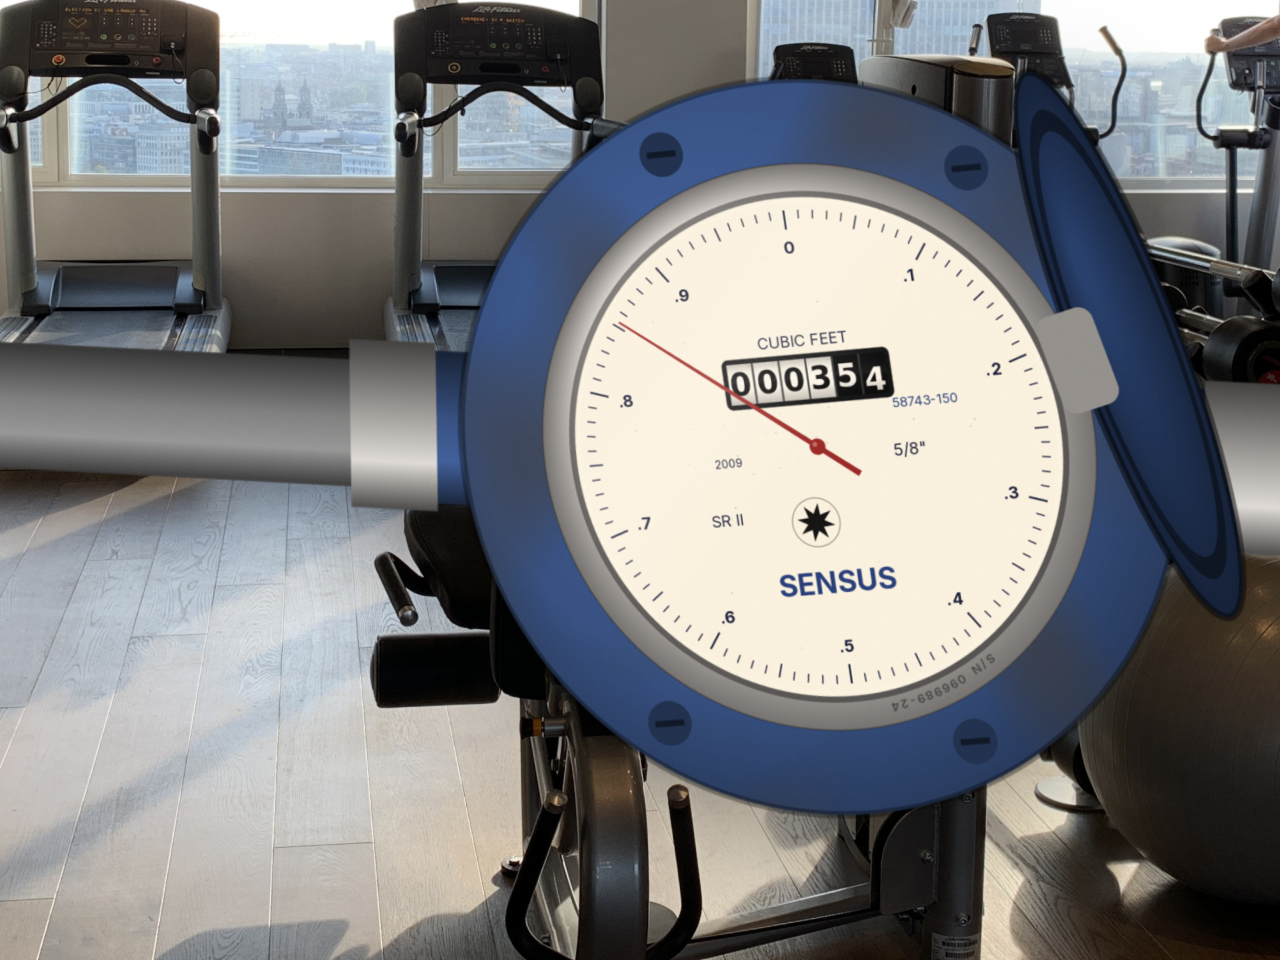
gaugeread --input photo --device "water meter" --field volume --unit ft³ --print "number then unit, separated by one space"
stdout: 353.85 ft³
